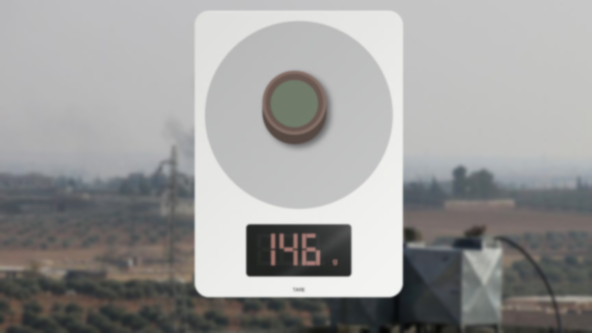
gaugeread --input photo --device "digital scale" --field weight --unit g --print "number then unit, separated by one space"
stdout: 146 g
